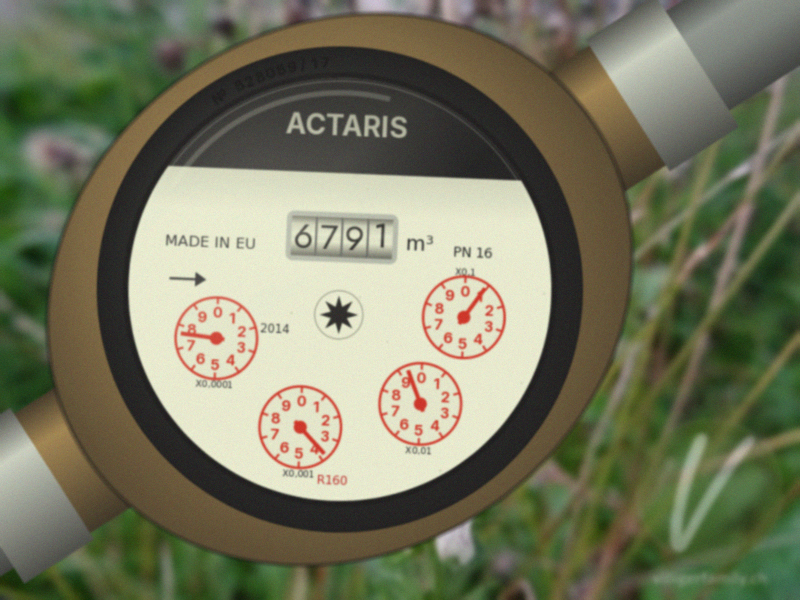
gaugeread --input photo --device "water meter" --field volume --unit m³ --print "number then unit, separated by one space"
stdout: 6791.0937 m³
